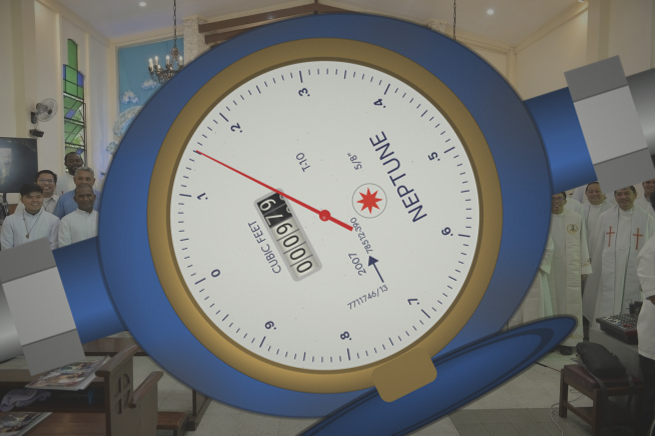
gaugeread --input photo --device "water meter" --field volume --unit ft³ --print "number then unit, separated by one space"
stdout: 979.15 ft³
